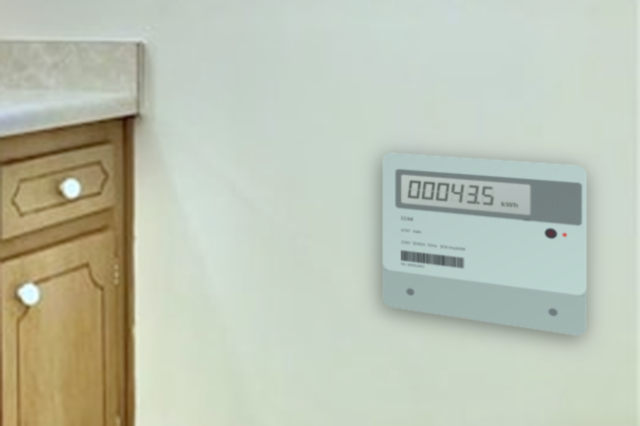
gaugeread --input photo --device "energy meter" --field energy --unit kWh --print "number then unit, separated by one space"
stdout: 43.5 kWh
